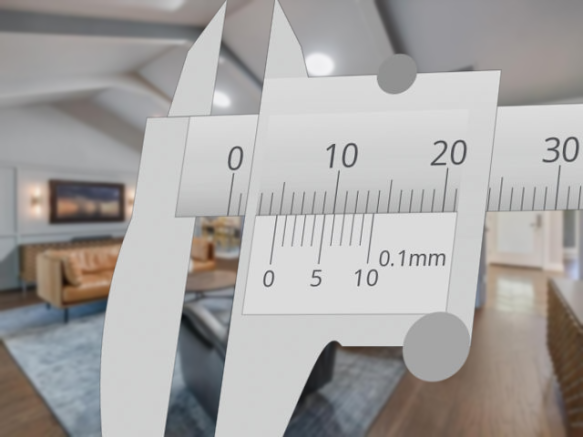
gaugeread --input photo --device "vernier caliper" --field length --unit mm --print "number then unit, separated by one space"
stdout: 4.7 mm
